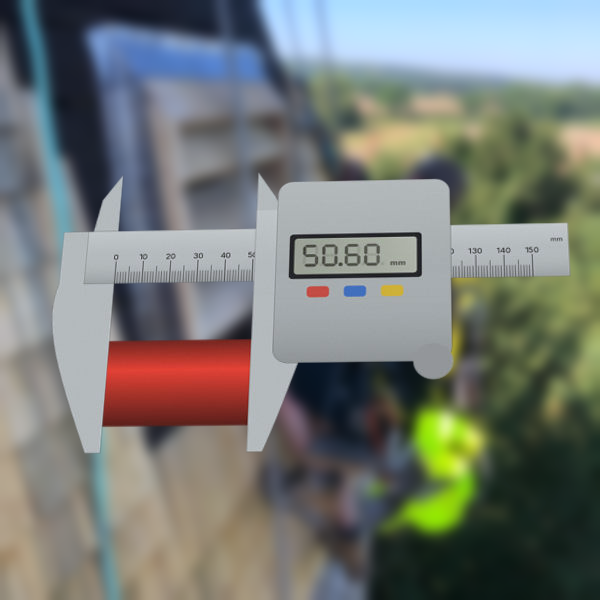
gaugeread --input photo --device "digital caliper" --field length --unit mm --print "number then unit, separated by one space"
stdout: 50.60 mm
